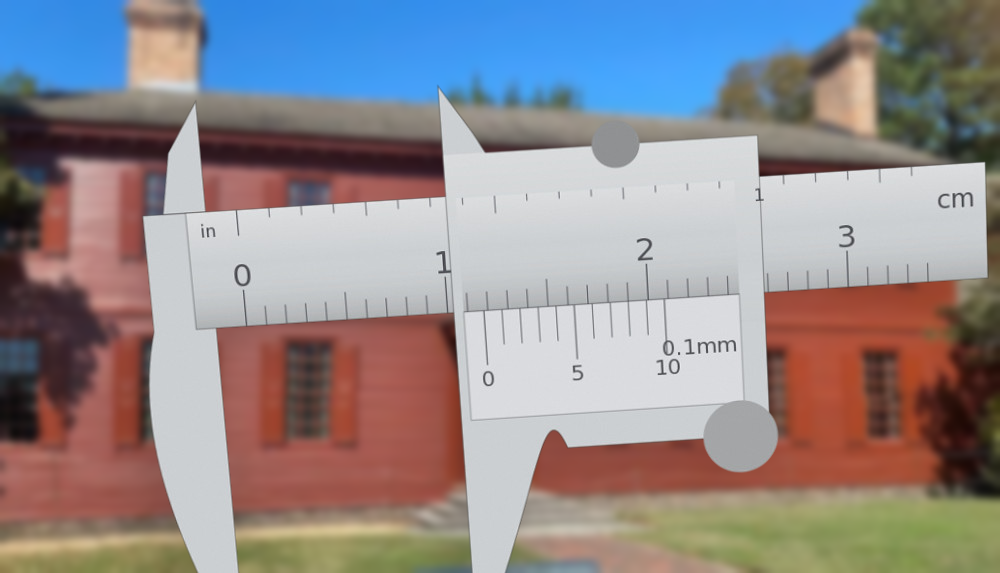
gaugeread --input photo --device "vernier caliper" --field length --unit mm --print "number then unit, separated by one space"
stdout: 11.8 mm
